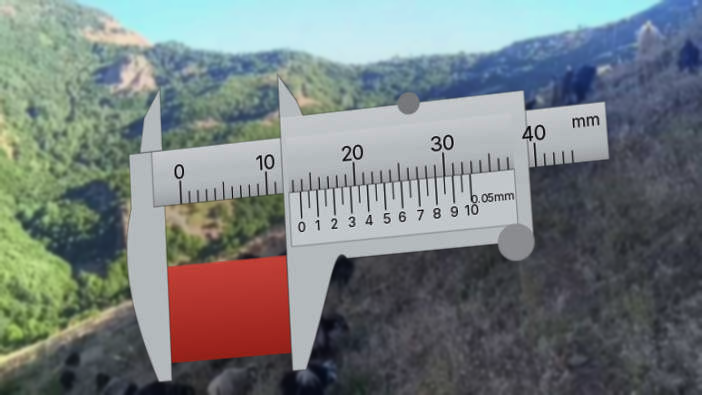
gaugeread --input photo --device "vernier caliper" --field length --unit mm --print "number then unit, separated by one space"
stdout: 13.8 mm
